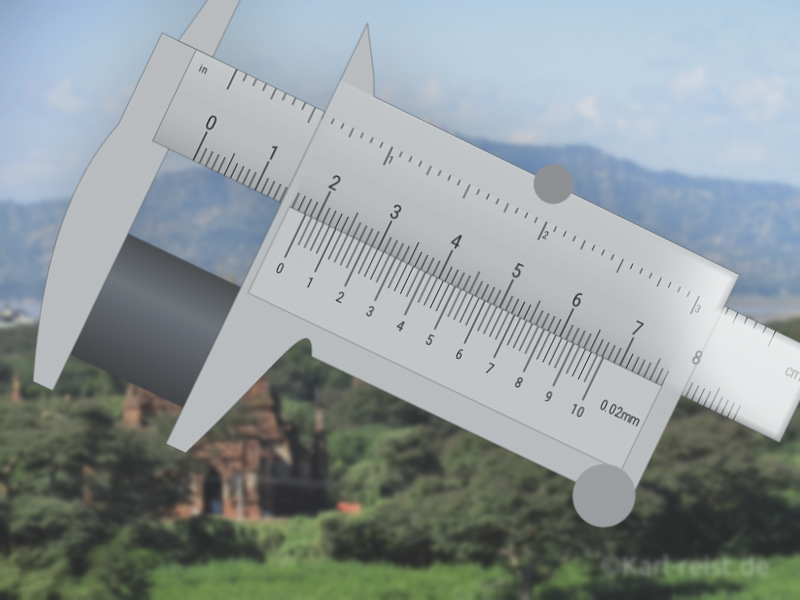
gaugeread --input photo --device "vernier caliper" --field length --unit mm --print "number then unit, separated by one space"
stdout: 18.2 mm
